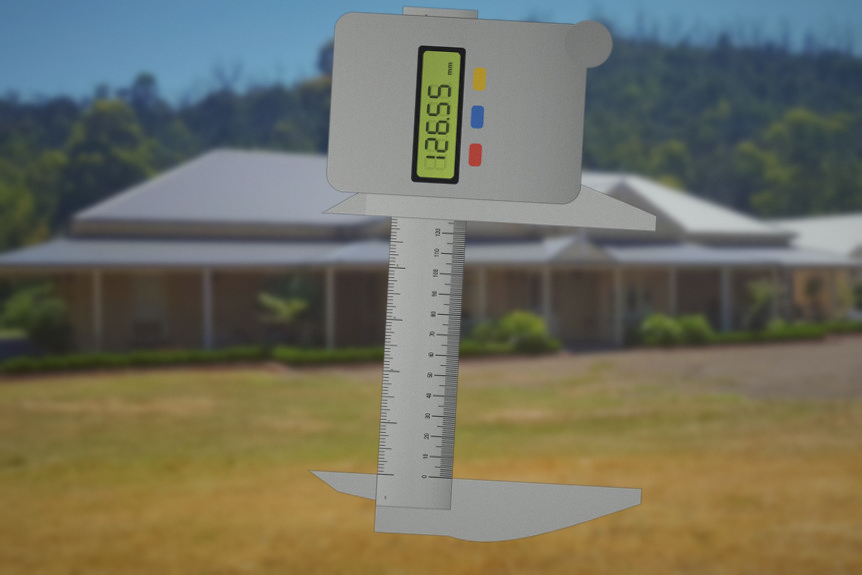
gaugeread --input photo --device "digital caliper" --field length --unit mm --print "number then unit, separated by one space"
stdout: 126.55 mm
